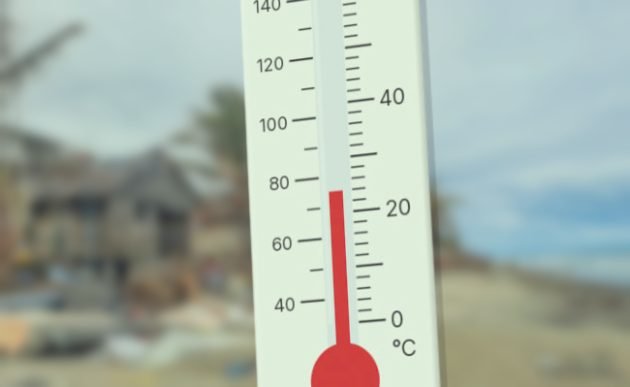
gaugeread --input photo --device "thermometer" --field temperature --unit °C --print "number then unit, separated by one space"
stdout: 24 °C
